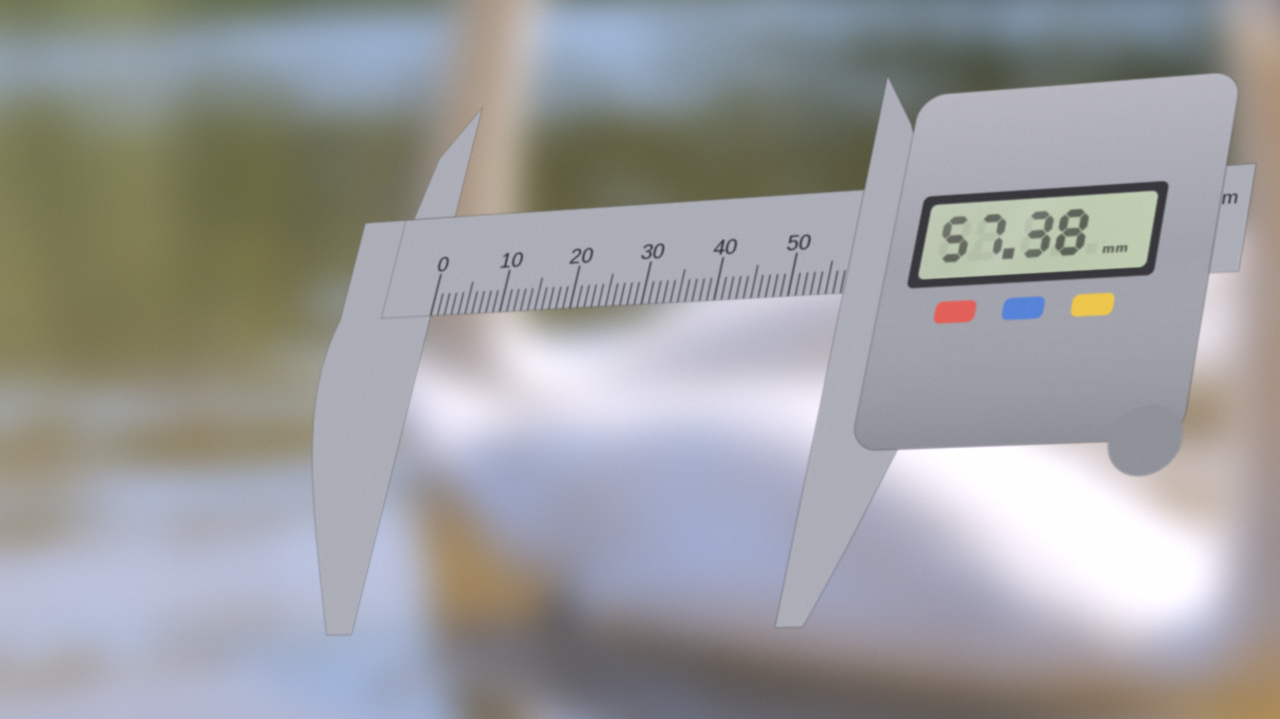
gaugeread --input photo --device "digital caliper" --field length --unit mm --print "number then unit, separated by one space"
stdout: 57.38 mm
